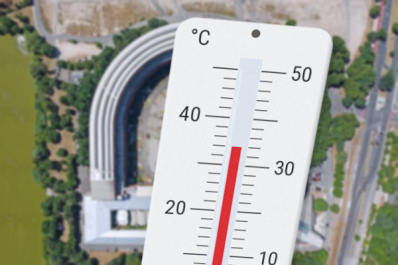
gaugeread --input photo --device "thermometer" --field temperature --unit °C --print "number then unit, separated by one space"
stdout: 34 °C
